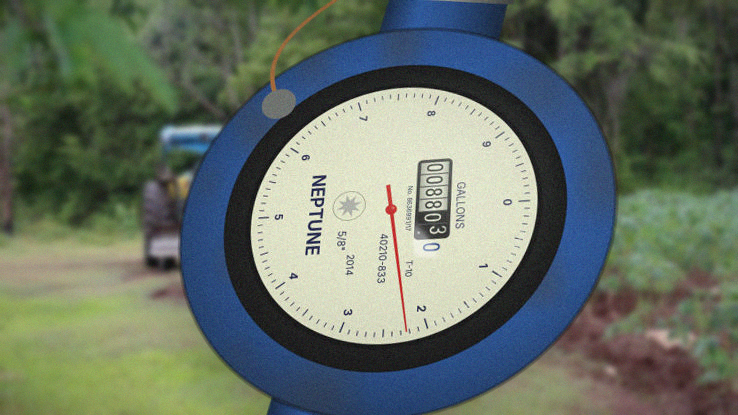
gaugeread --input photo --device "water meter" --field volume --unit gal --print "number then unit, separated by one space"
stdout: 88032.2 gal
